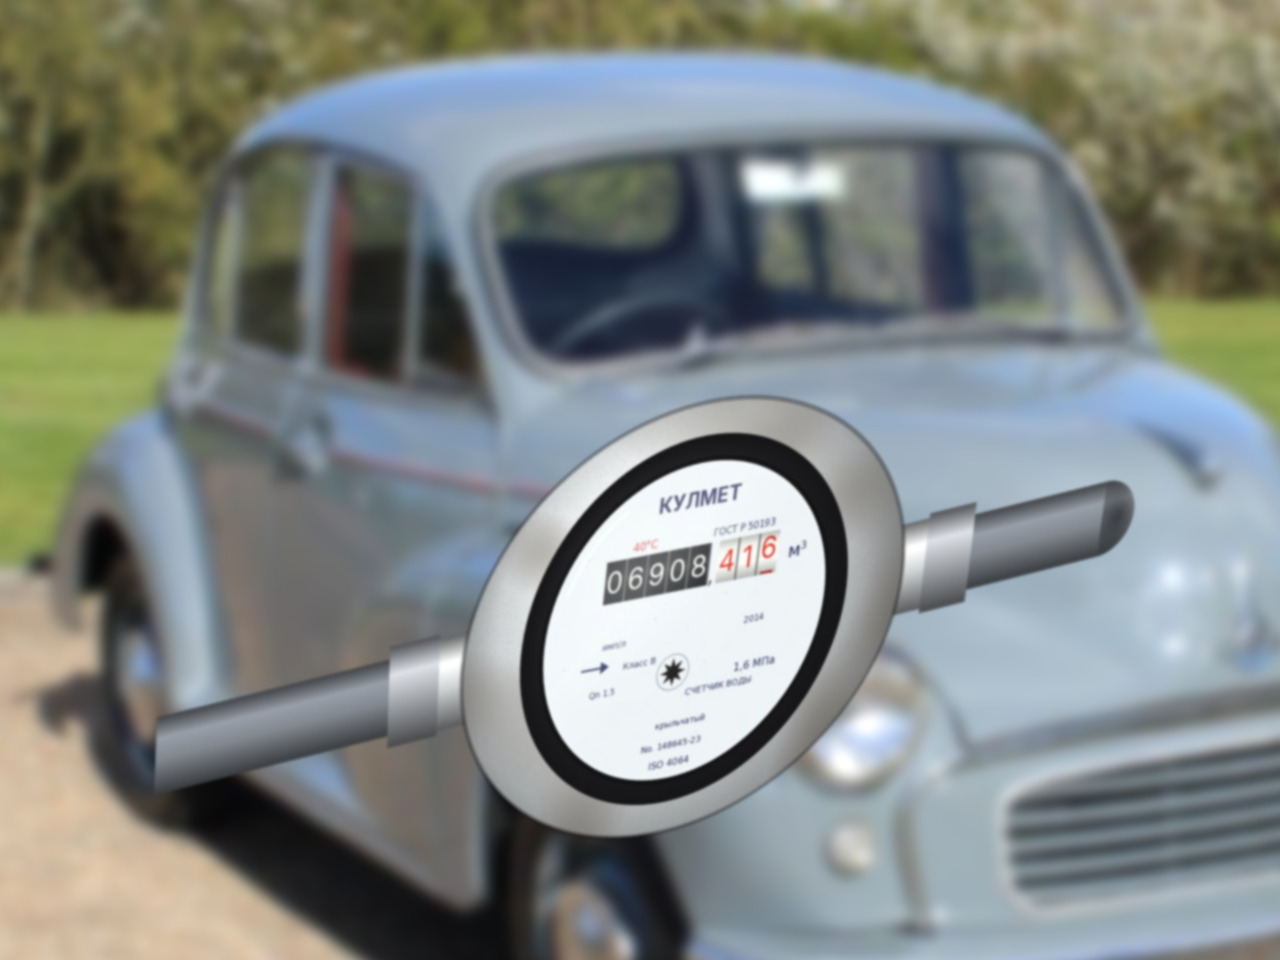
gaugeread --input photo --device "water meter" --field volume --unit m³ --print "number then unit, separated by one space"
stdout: 6908.416 m³
